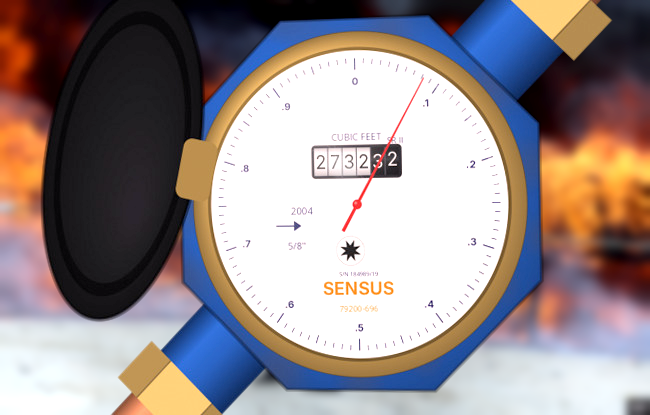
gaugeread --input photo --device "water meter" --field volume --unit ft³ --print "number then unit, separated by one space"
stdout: 273232.08 ft³
